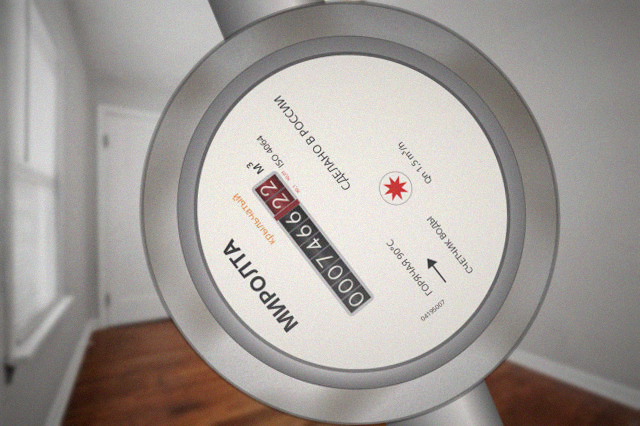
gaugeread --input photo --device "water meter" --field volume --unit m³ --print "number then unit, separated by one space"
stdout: 7466.22 m³
